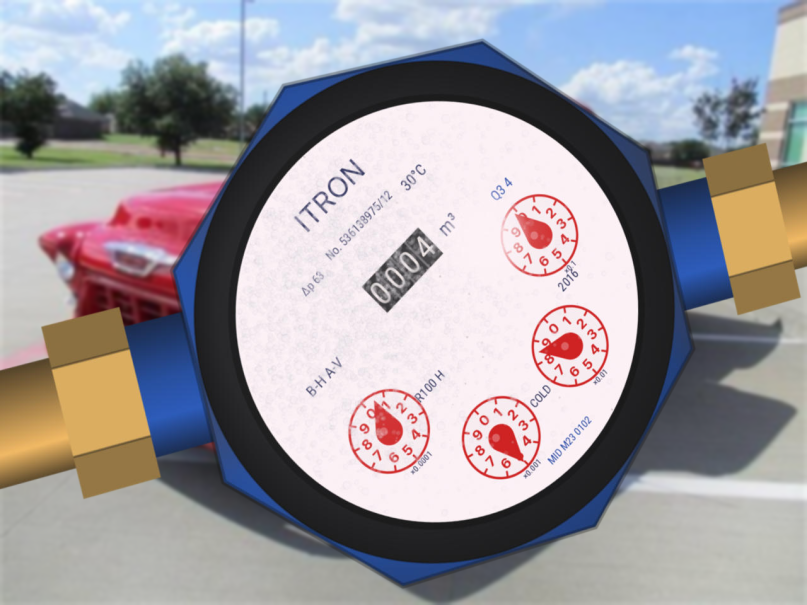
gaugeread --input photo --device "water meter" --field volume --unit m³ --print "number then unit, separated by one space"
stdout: 3.9850 m³
